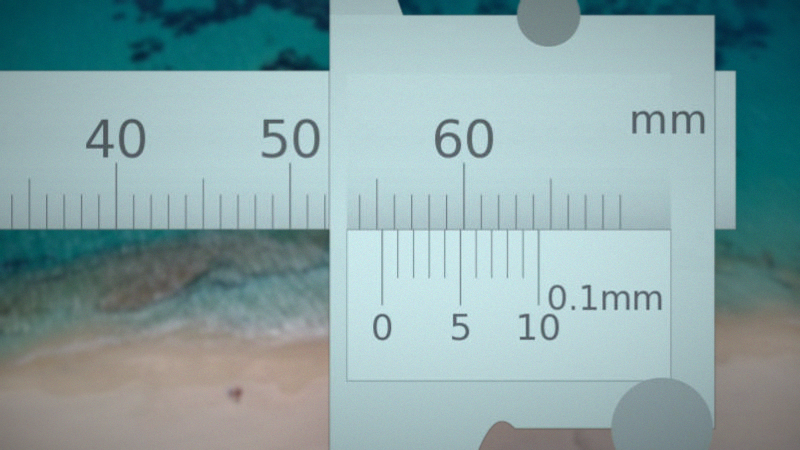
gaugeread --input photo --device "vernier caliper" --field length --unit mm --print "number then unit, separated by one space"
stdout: 55.3 mm
